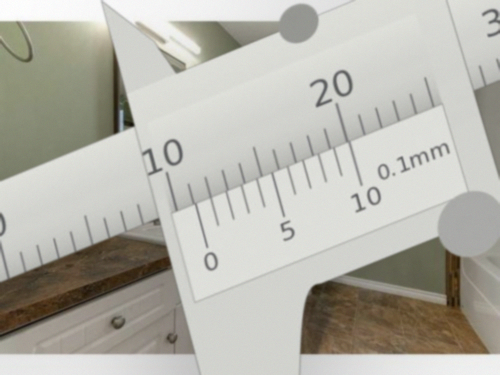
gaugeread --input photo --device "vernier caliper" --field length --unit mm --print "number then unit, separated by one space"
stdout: 11.1 mm
